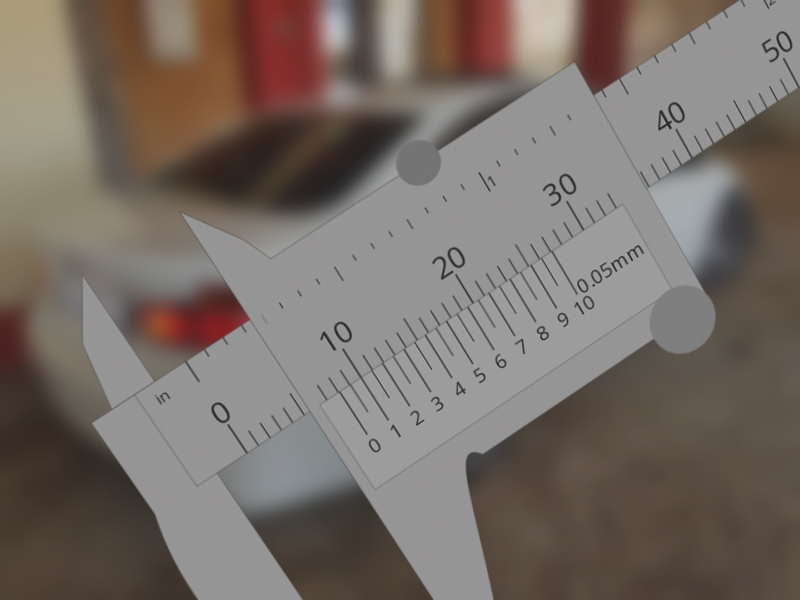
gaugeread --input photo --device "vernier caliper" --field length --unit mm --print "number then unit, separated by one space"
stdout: 8.1 mm
